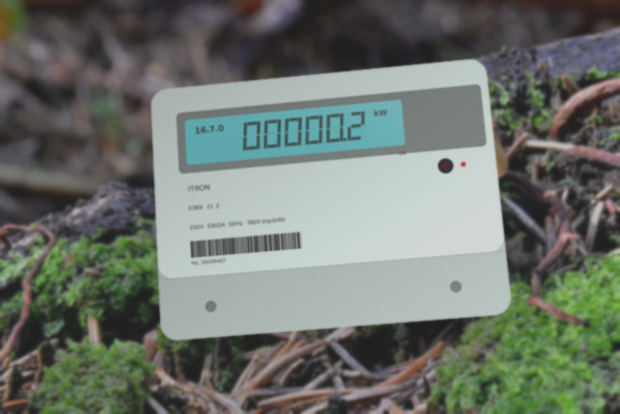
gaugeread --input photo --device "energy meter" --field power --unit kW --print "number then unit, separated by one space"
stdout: 0.2 kW
